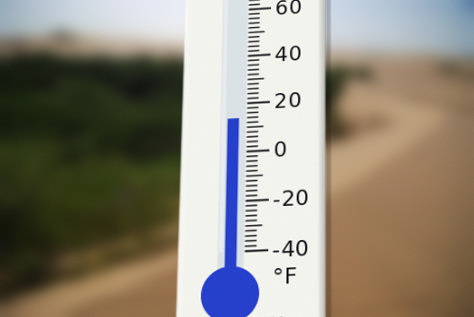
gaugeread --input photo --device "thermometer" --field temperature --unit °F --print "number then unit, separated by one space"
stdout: 14 °F
